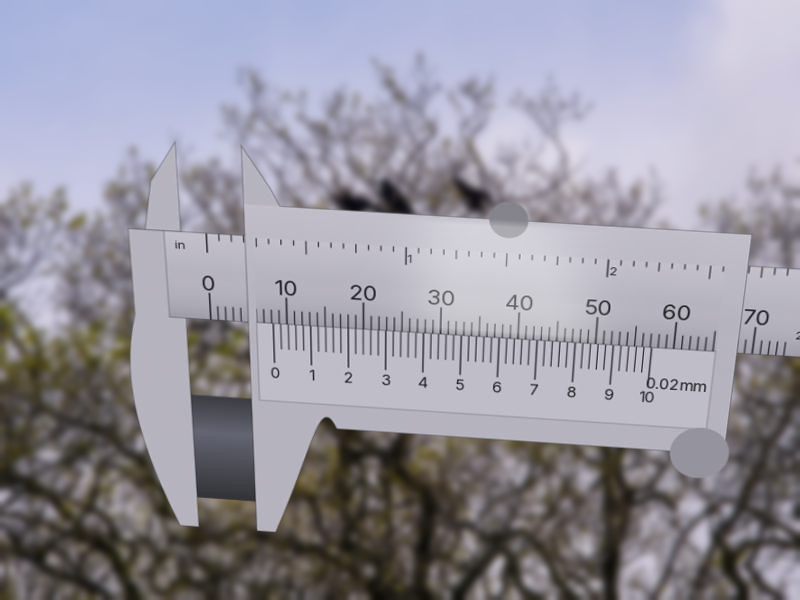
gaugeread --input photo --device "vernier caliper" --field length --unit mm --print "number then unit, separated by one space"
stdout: 8.2 mm
